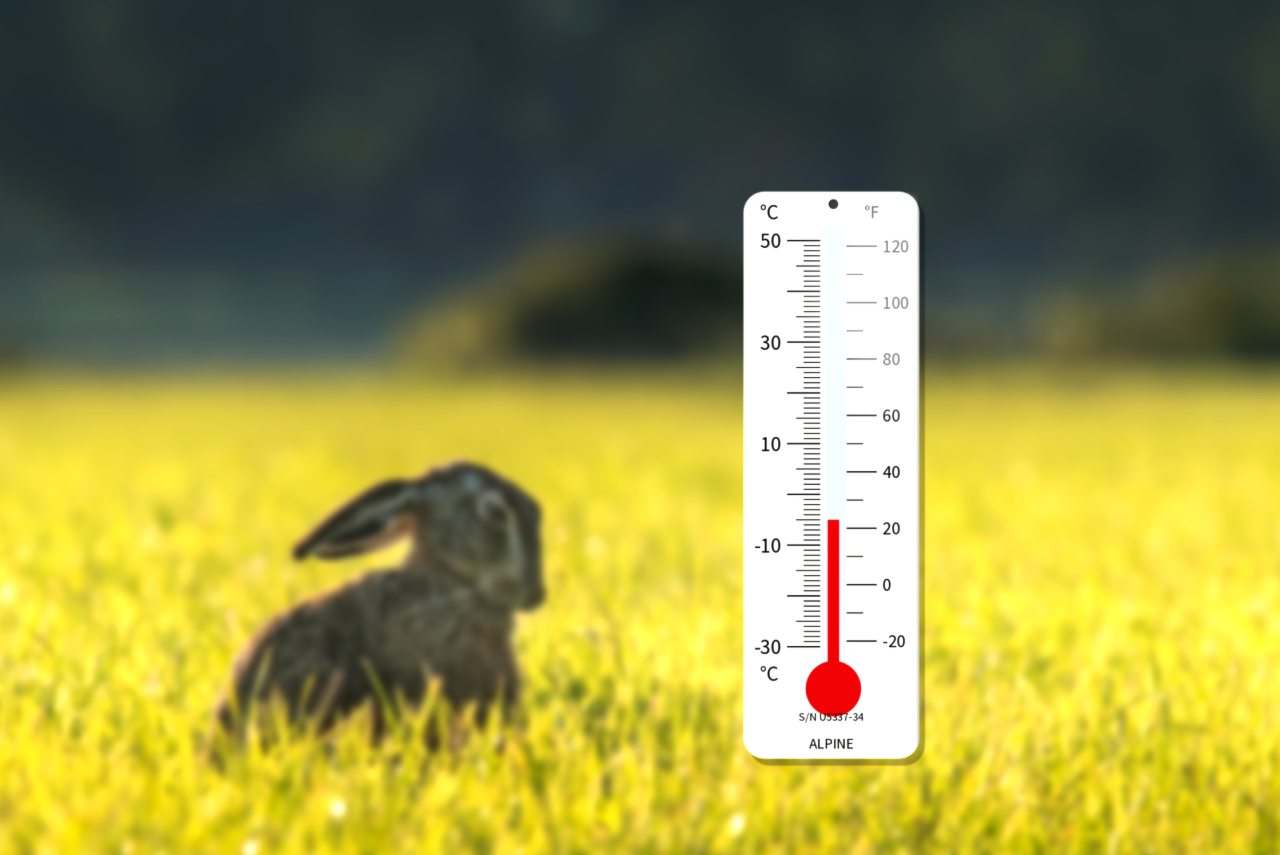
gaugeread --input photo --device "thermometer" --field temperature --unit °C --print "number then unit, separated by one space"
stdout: -5 °C
